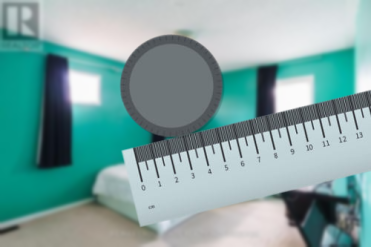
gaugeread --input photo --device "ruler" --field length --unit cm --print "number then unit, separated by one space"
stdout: 6 cm
